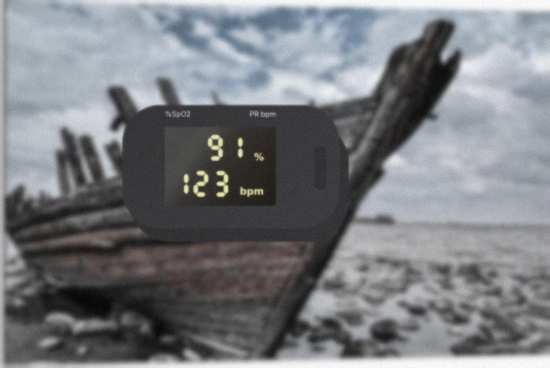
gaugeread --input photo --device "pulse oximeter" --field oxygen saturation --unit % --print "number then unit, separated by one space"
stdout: 91 %
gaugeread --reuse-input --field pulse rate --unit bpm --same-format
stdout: 123 bpm
